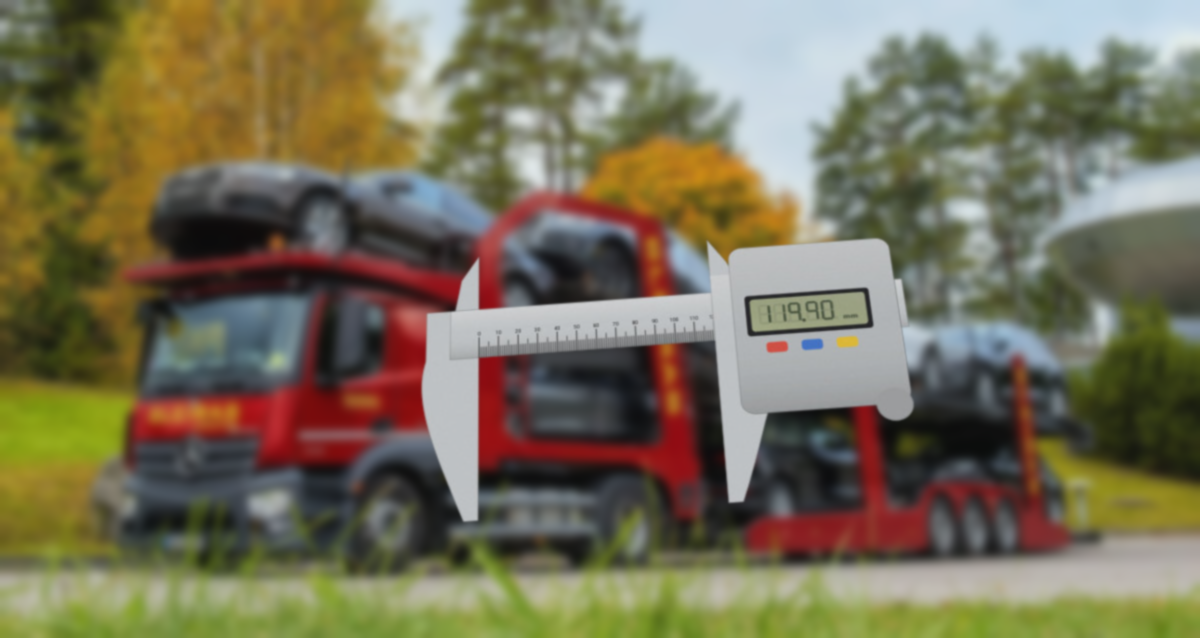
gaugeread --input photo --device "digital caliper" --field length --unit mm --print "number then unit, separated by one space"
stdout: 119.90 mm
